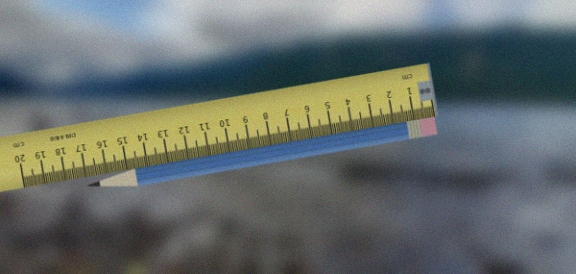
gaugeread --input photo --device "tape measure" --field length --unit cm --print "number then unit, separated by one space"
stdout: 17 cm
